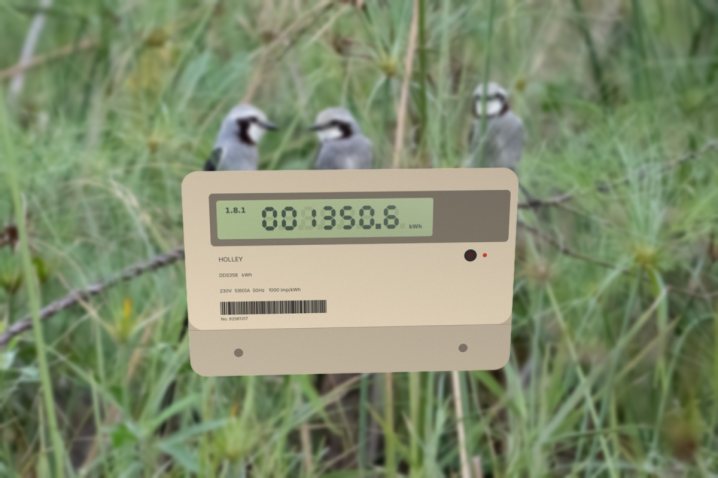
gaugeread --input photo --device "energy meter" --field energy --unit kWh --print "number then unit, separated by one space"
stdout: 1350.6 kWh
